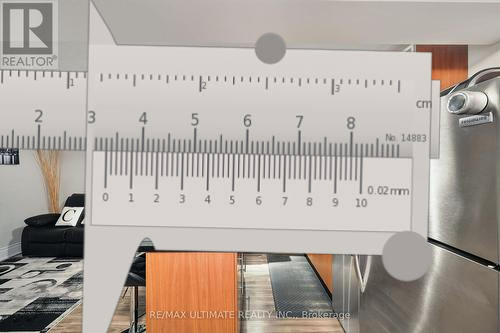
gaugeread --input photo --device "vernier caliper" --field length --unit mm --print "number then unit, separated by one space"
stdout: 33.0 mm
